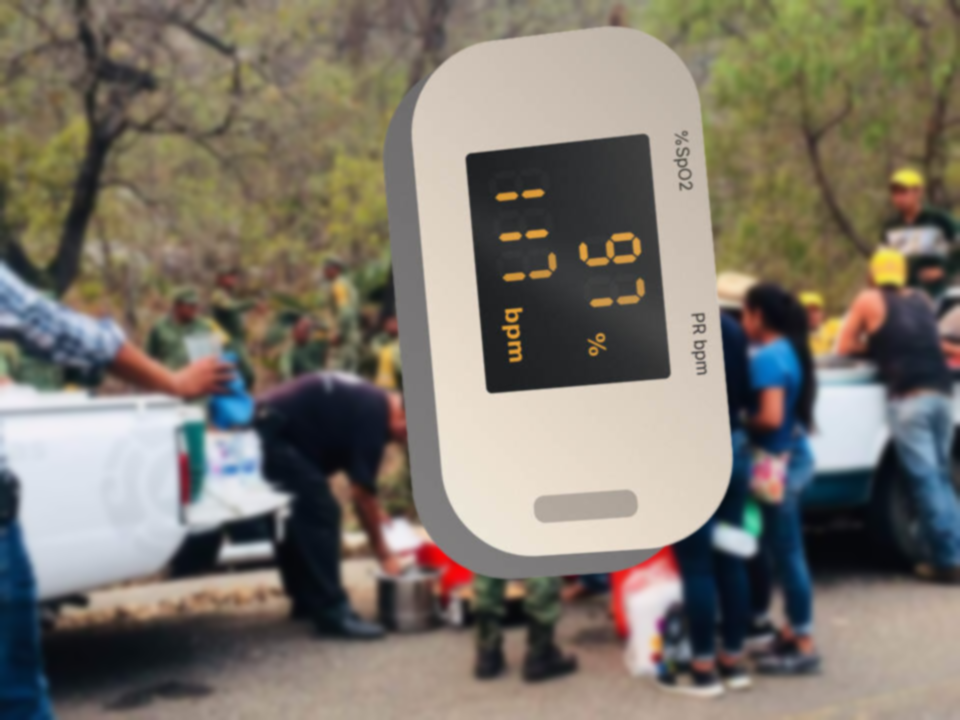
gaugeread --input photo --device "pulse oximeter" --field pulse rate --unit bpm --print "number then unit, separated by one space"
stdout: 117 bpm
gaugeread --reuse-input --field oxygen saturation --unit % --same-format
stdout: 97 %
